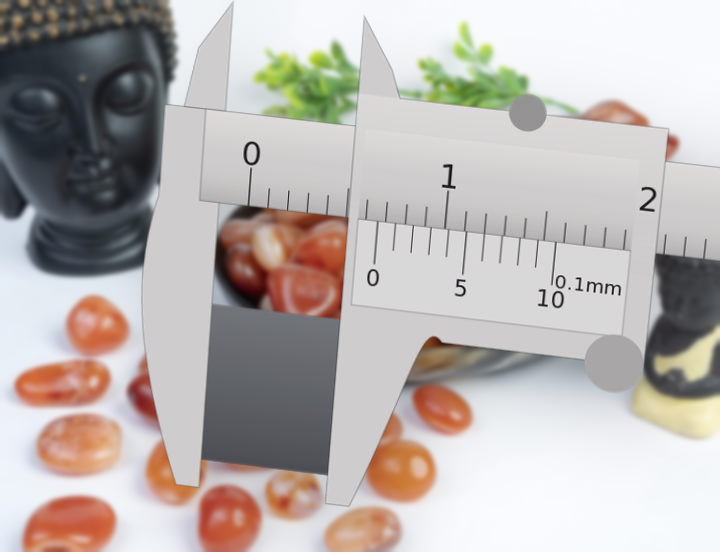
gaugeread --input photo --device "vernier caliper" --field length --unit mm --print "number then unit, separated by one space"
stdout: 6.6 mm
